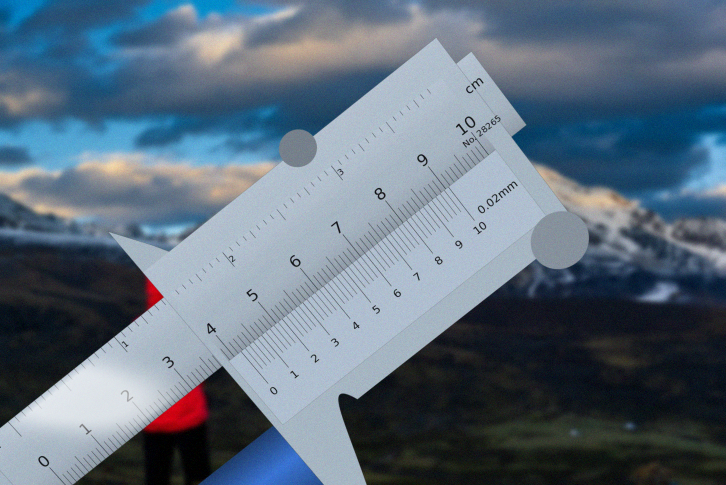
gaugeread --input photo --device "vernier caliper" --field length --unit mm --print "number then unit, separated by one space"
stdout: 41.6 mm
